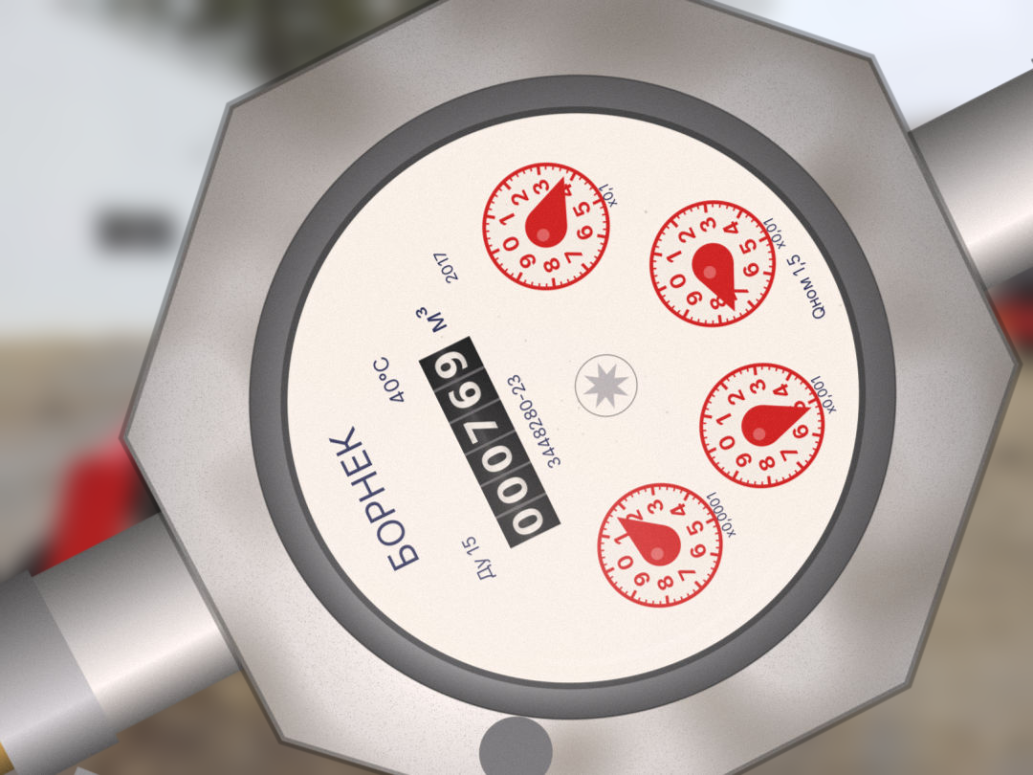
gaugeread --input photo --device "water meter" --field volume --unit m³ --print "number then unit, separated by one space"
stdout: 769.3751 m³
